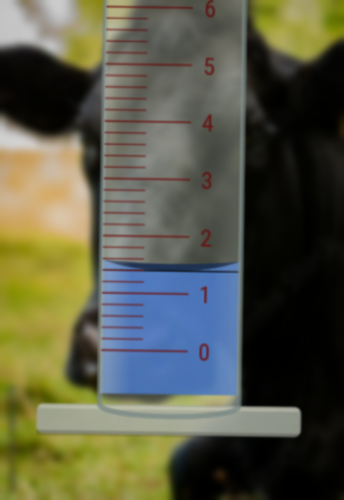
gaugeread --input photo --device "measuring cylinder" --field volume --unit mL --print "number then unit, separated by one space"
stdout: 1.4 mL
